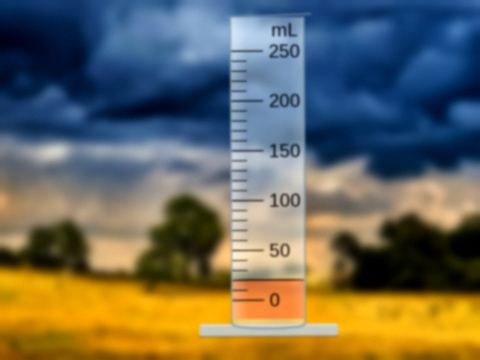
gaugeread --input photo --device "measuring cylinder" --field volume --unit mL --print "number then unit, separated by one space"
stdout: 20 mL
